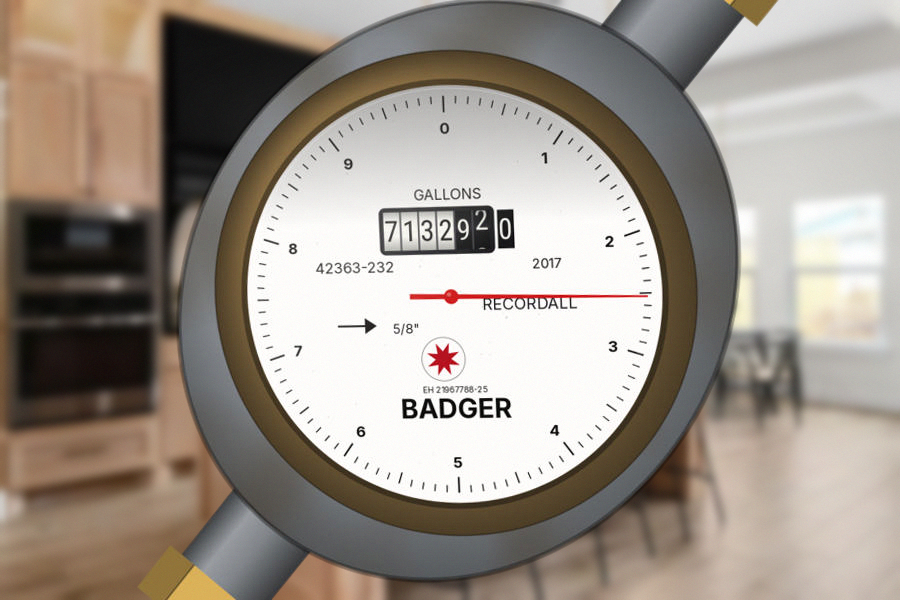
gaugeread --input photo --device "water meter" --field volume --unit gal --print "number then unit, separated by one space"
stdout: 7132922.5 gal
